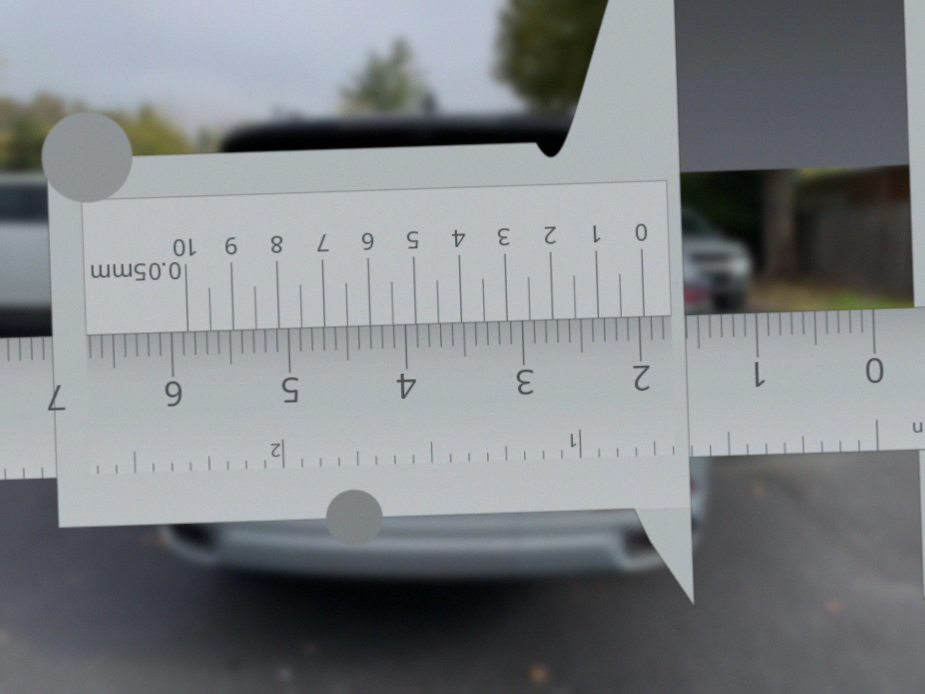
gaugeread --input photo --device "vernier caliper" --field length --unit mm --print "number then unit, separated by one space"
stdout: 19.6 mm
